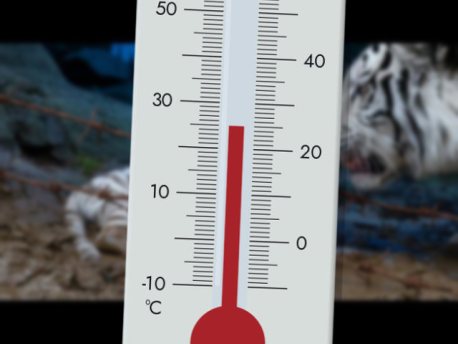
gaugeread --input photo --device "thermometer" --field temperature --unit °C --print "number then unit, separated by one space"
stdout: 25 °C
